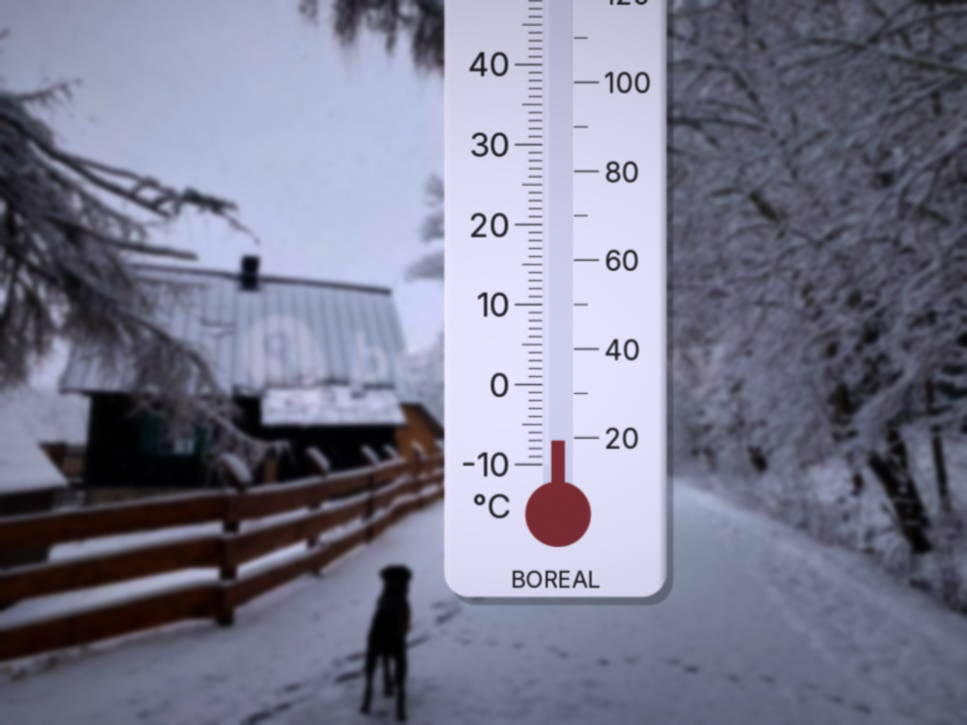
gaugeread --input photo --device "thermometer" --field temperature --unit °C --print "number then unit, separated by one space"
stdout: -7 °C
